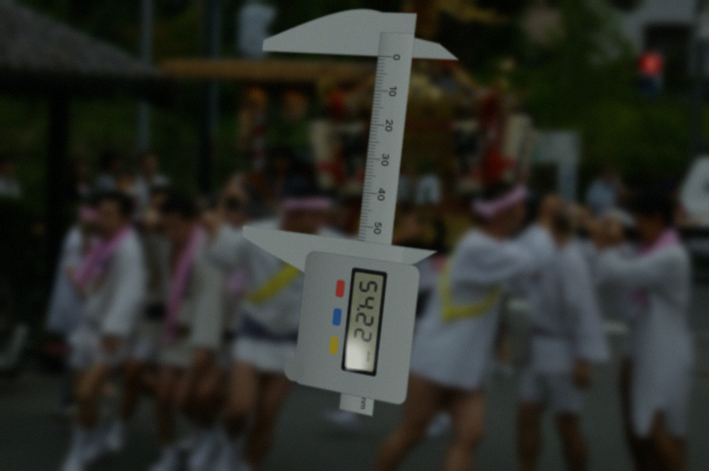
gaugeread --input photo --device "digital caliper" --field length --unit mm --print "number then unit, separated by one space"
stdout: 54.22 mm
